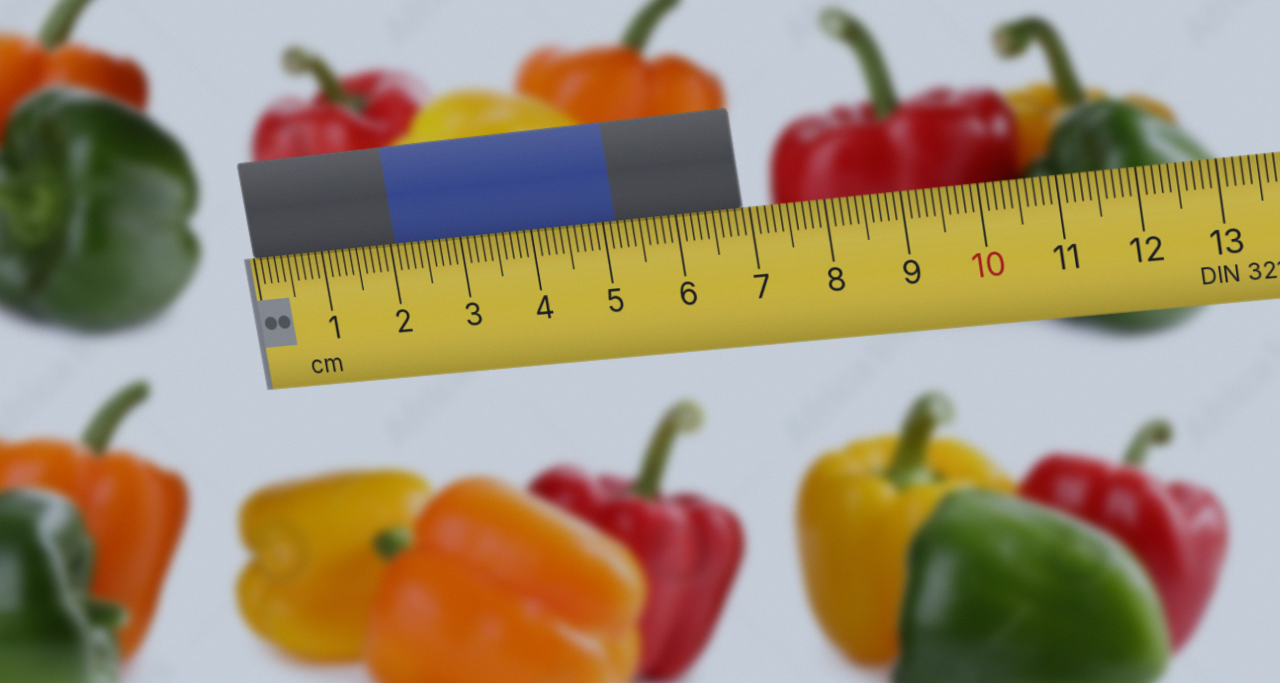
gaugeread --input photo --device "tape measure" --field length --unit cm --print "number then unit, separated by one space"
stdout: 6.9 cm
